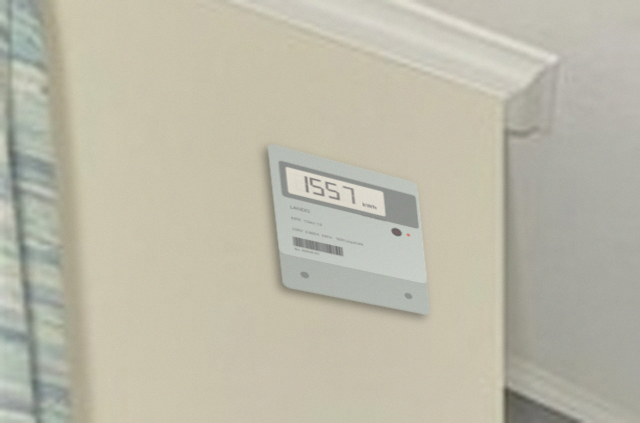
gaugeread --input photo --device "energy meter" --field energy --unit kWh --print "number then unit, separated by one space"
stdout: 1557 kWh
